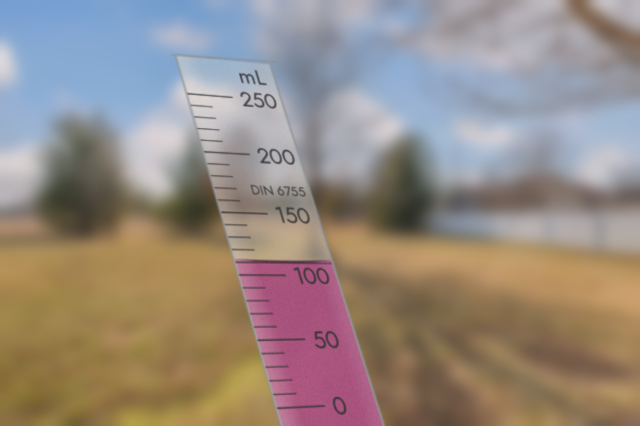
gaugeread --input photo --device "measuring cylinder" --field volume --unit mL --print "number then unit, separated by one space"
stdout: 110 mL
